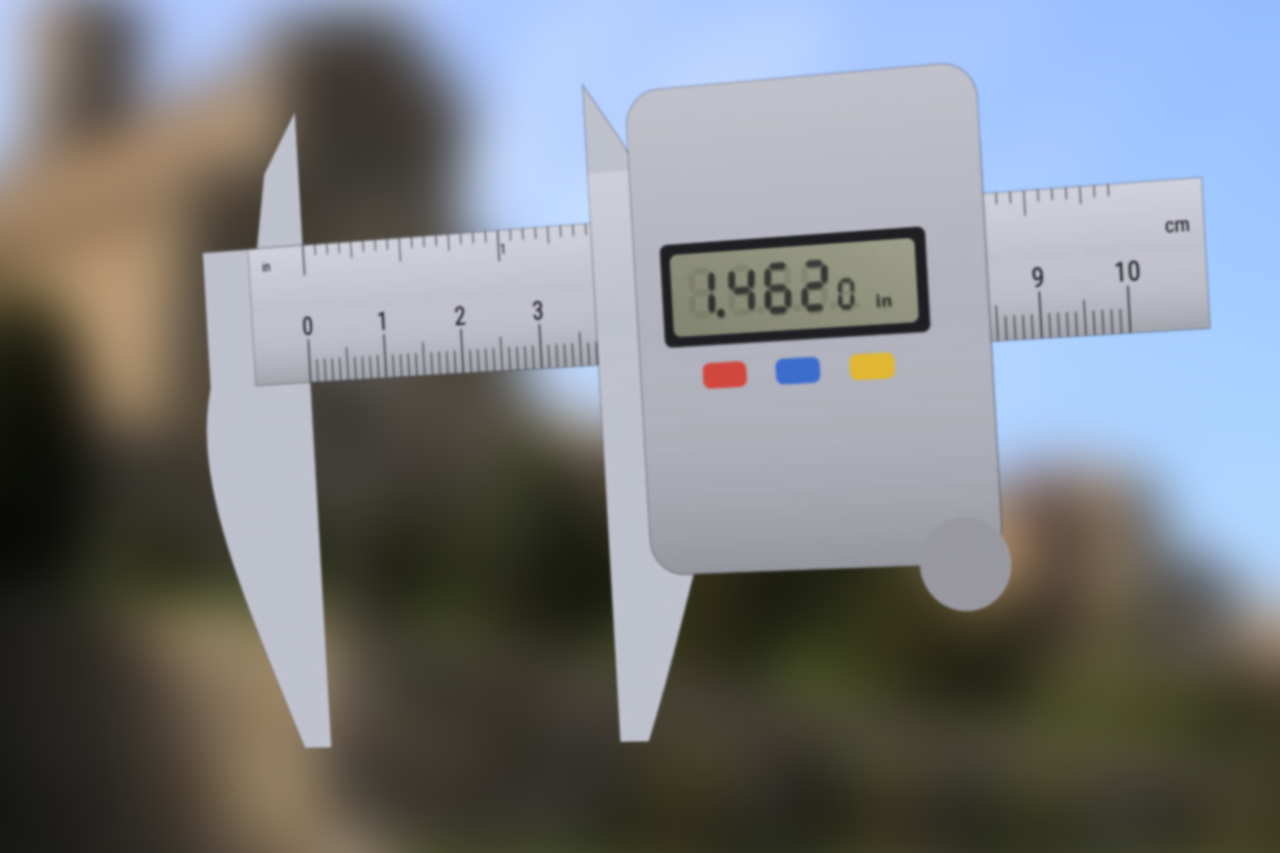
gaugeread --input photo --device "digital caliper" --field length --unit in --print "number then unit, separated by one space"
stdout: 1.4620 in
